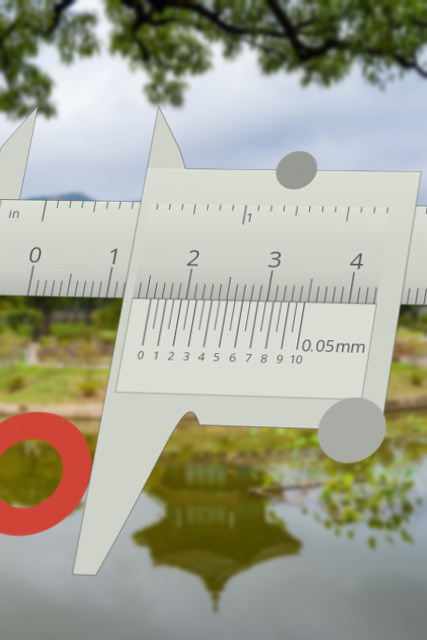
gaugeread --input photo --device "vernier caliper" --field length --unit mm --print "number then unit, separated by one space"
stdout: 15.6 mm
